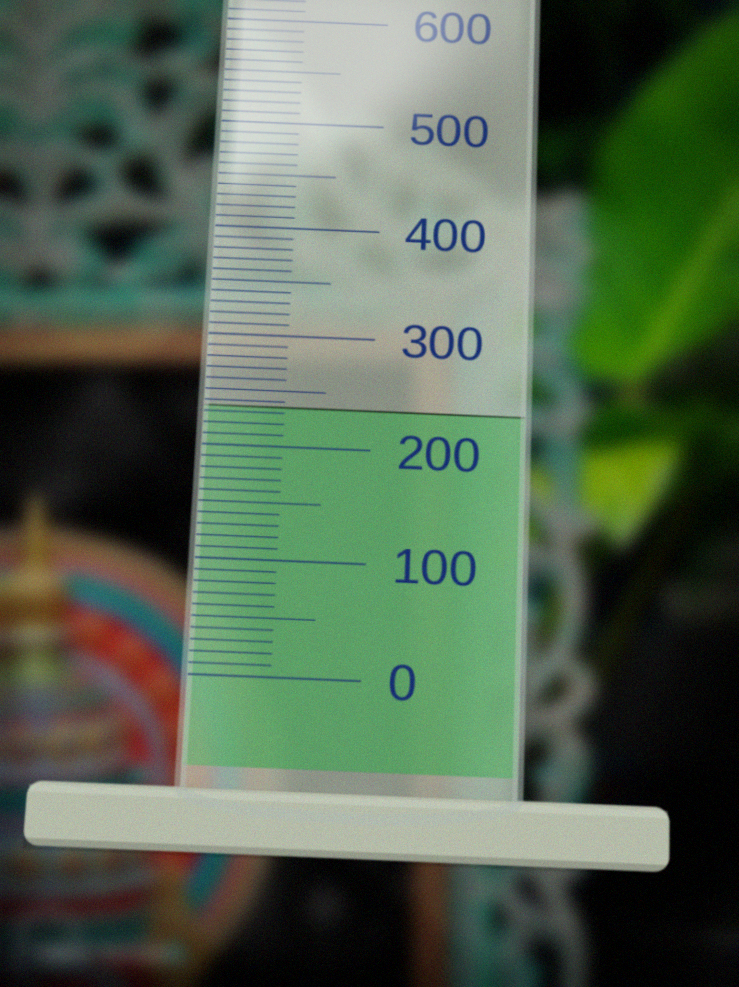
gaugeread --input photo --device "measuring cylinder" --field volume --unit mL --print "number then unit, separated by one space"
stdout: 235 mL
